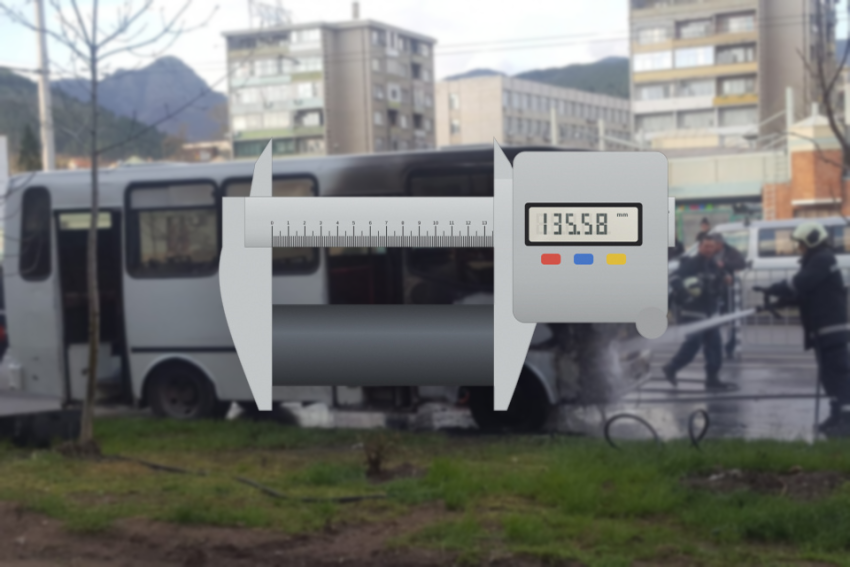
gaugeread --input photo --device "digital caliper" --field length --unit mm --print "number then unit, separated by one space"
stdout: 135.58 mm
